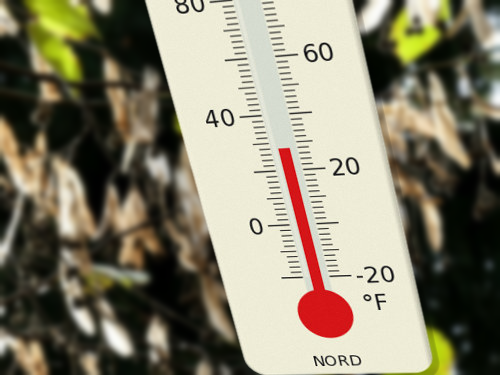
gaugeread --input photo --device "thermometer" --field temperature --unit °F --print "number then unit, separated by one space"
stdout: 28 °F
